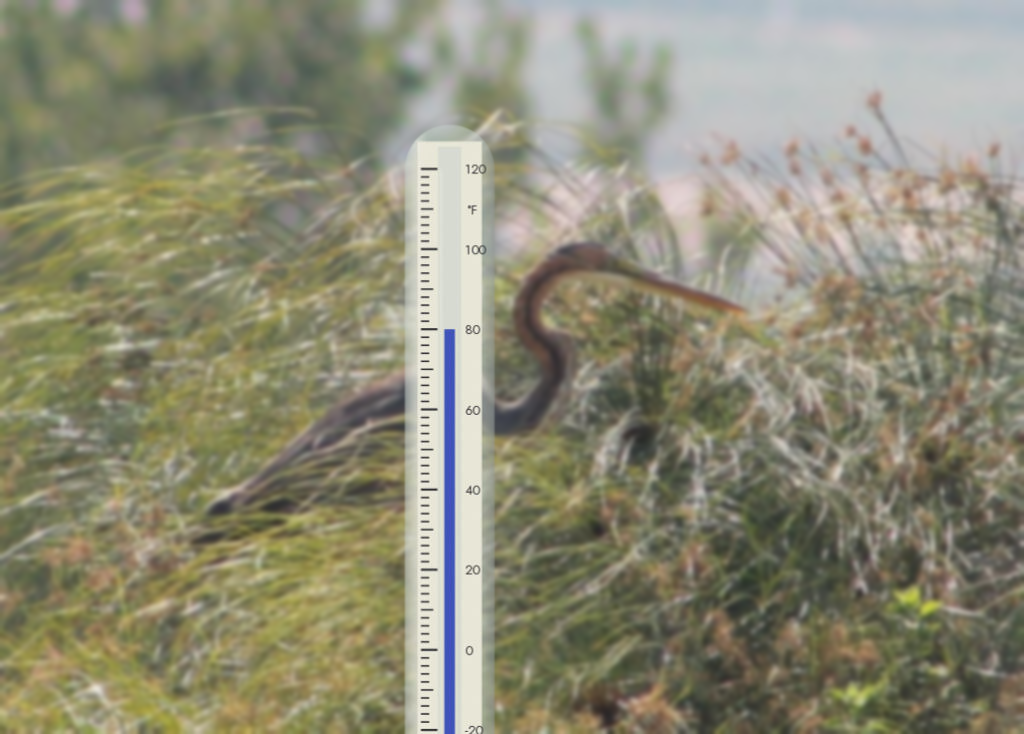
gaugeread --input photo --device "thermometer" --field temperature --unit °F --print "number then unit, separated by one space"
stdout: 80 °F
